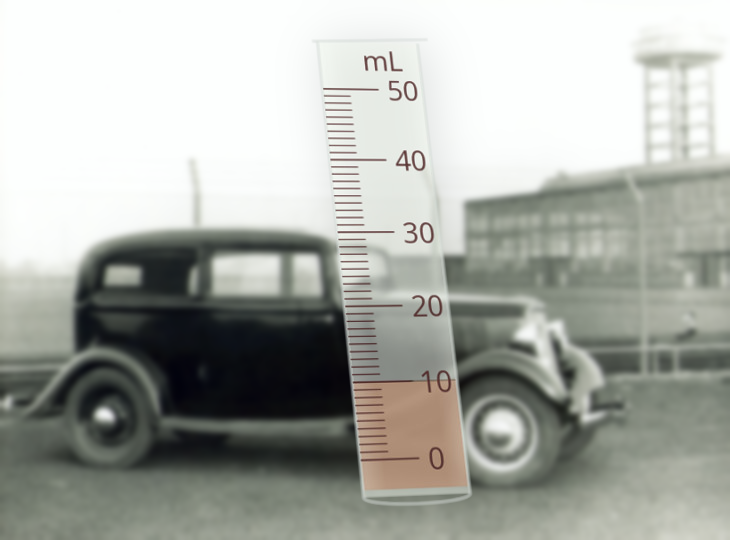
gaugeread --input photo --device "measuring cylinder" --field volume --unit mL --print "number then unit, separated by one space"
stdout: 10 mL
